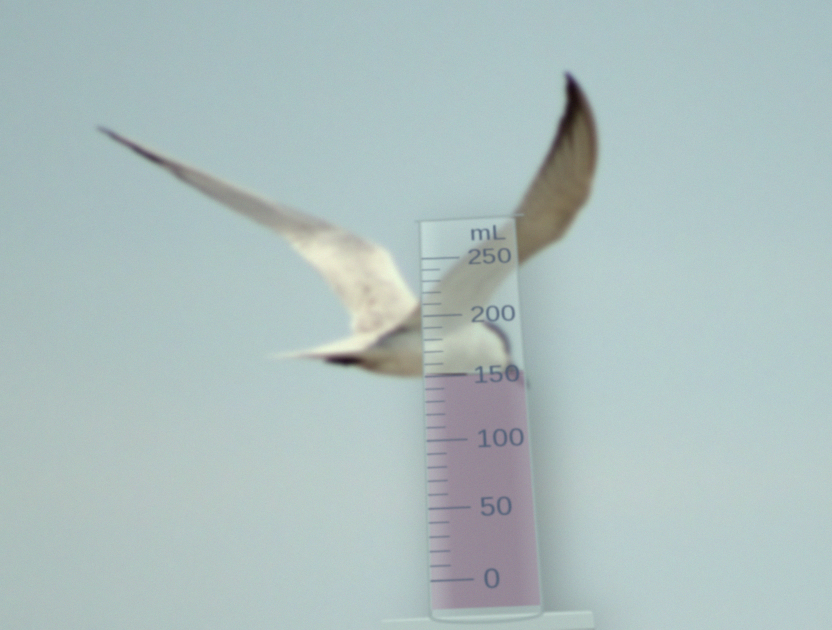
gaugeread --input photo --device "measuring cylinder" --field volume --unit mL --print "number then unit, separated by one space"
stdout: 150 mL
